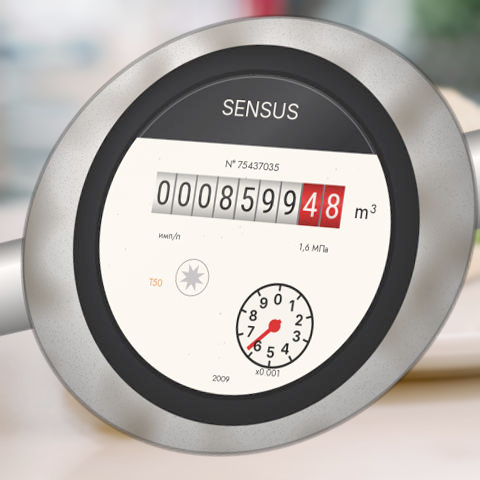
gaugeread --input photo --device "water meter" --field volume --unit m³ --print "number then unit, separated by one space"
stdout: 8599.486 m³
